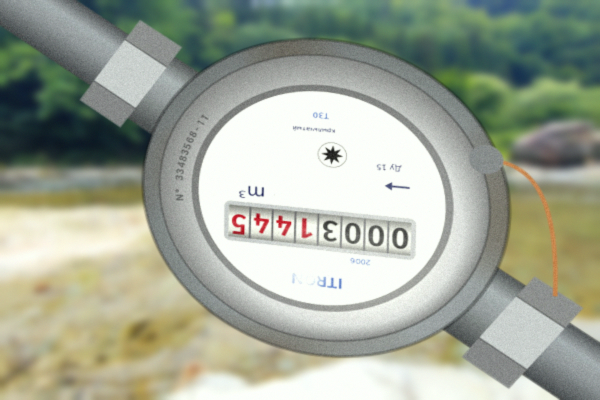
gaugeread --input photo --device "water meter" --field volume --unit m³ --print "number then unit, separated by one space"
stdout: 3.1445 m³
